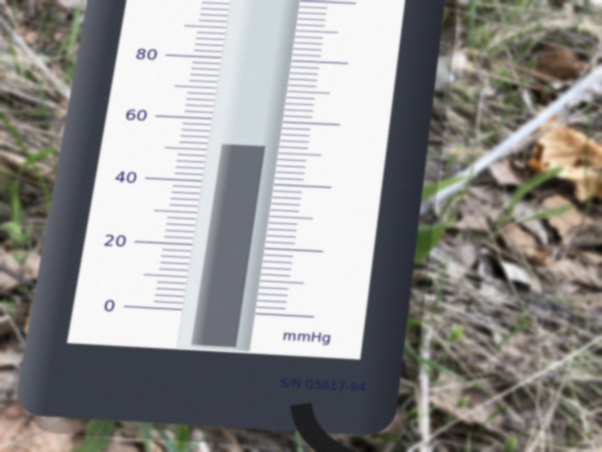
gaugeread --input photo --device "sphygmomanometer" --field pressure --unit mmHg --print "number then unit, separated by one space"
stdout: 52 mmHg
